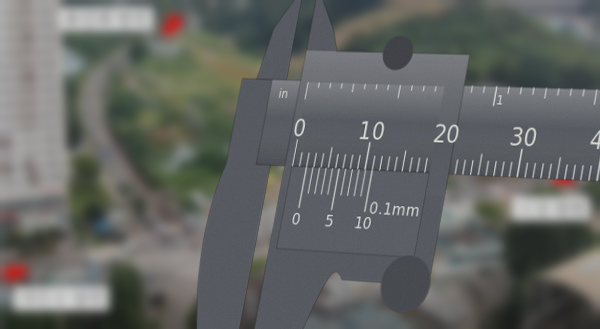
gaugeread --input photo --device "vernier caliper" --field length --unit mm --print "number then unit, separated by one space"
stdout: 2.0 mm
